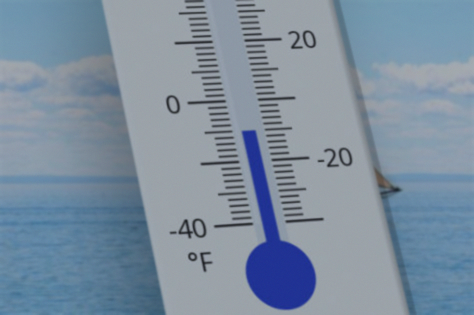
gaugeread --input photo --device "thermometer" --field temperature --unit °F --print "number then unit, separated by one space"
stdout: -10 °F
